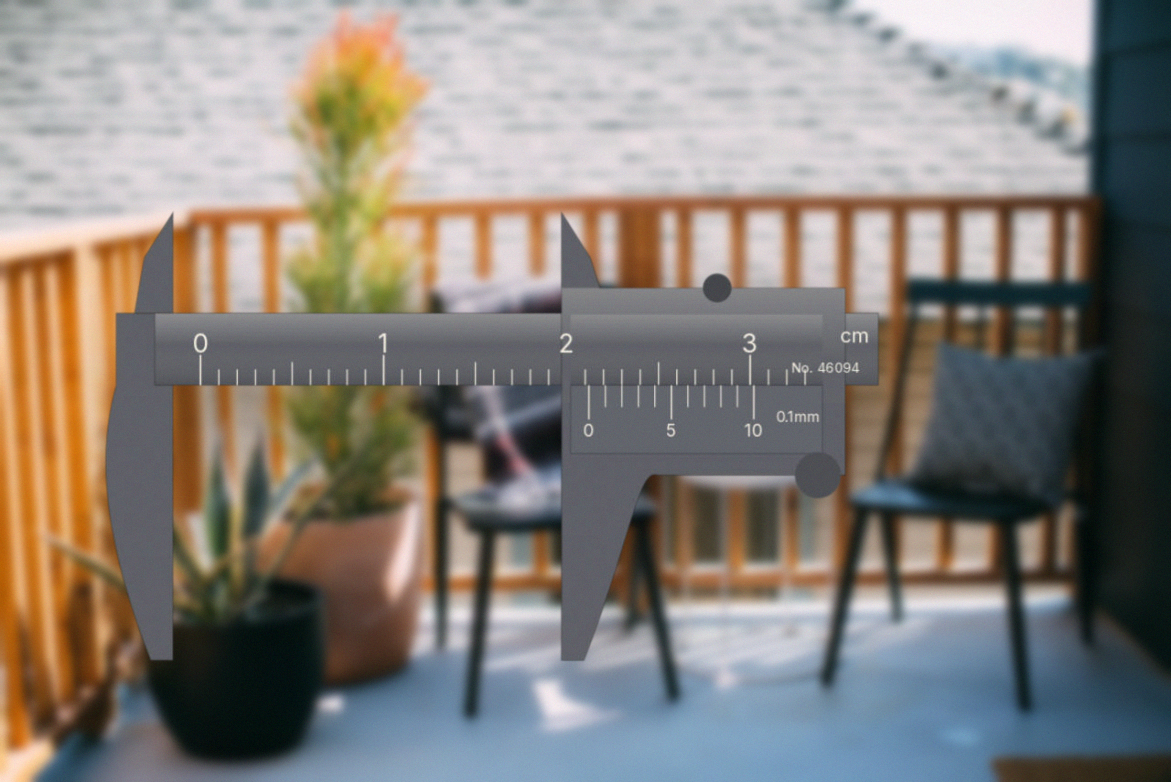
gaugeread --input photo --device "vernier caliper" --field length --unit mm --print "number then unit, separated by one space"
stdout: 21.2 mm
